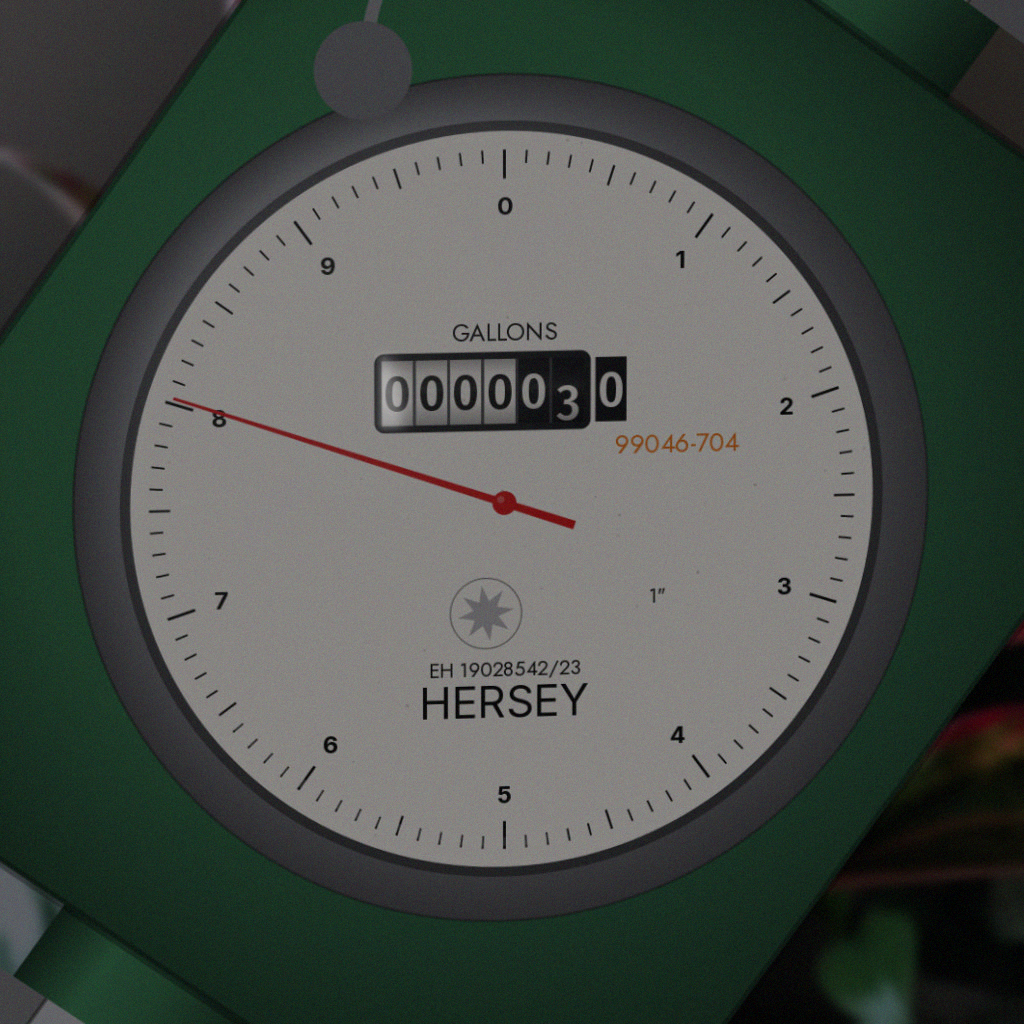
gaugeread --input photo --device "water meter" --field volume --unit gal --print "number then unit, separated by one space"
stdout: 28.0 gal
